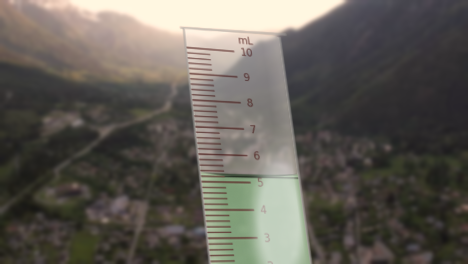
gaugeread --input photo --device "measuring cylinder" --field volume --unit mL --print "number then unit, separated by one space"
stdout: 5.2 mL
